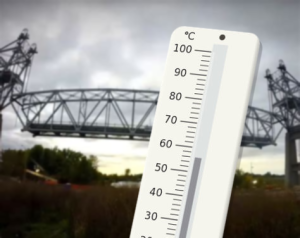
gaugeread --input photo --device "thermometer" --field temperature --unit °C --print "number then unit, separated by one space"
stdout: 56 °C
